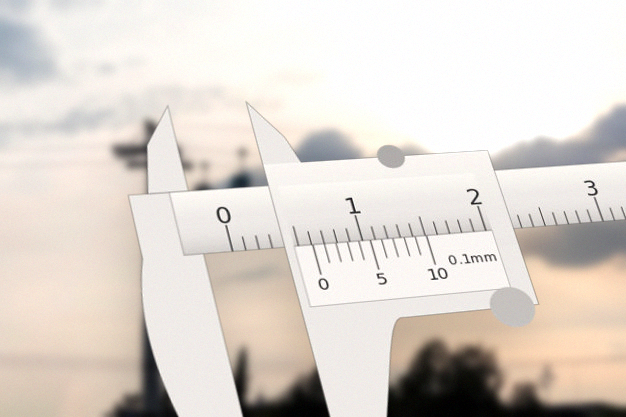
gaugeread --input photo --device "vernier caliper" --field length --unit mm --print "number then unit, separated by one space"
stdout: 6.1 mm
